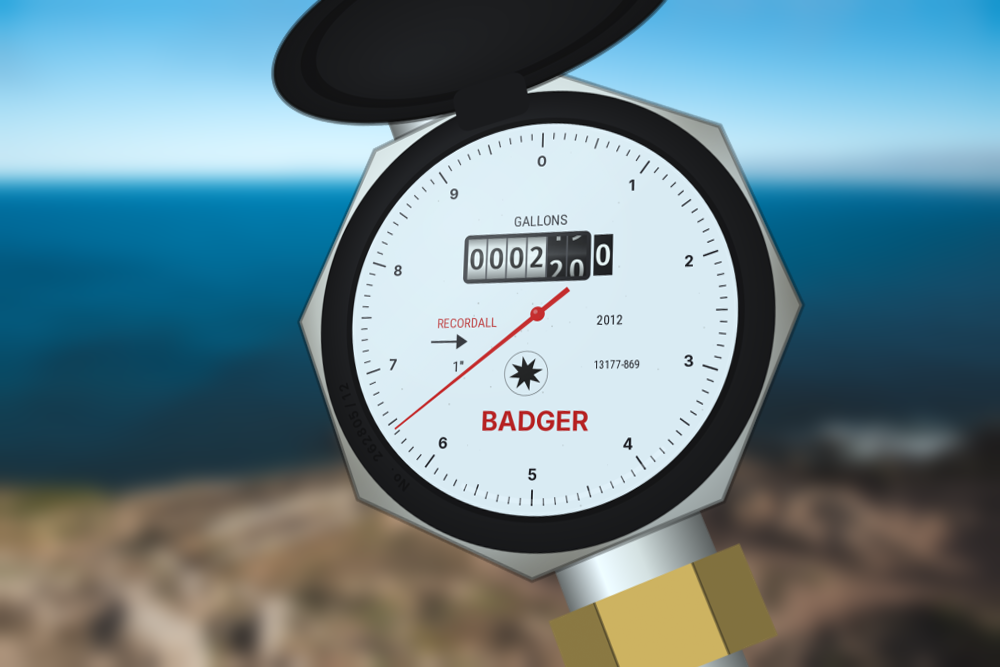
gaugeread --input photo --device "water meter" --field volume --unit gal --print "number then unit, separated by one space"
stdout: 2196.4 gal
